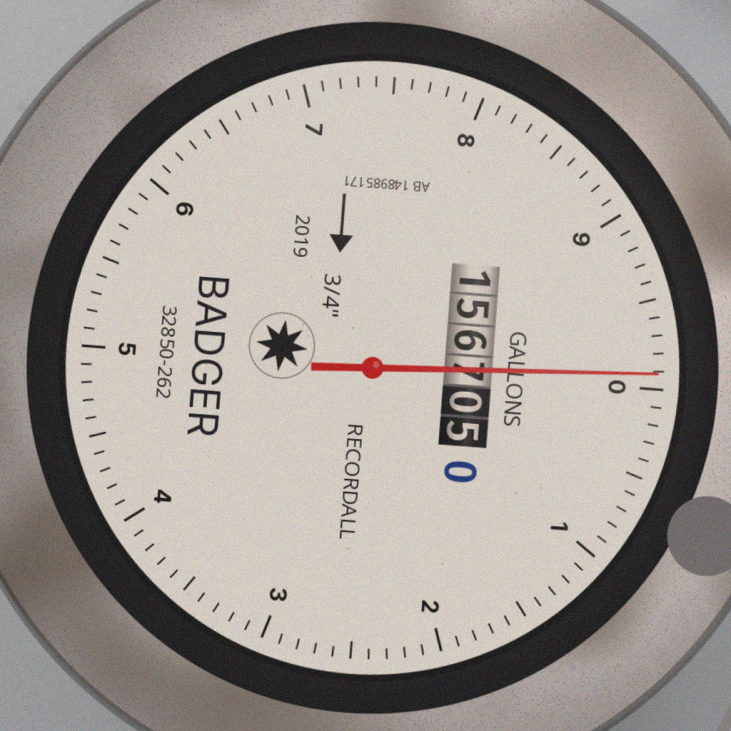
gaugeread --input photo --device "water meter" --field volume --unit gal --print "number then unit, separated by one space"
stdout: 1567049.9 gal
